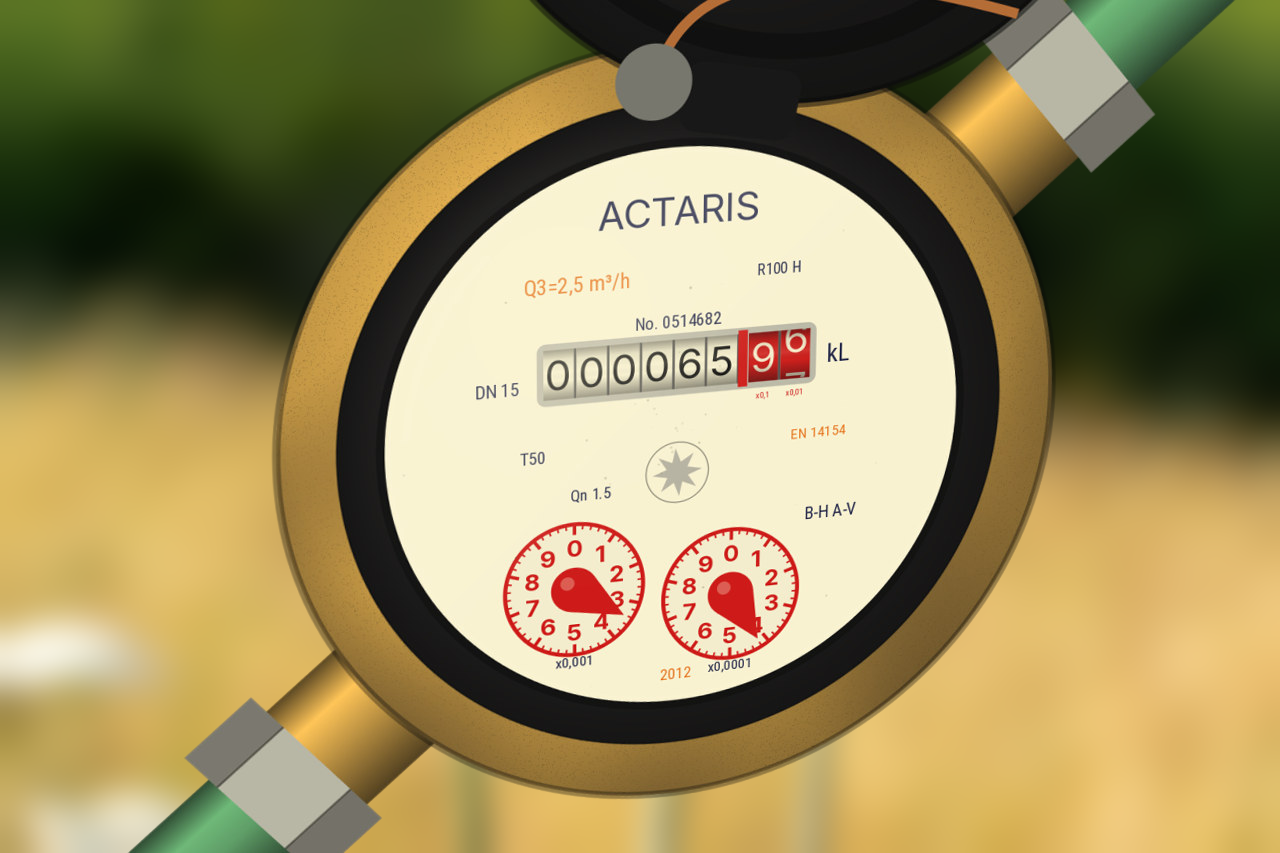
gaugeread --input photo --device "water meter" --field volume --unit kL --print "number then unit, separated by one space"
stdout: 65.9634 kL
